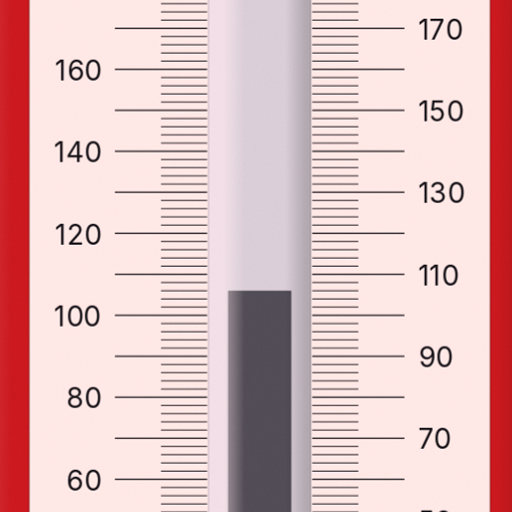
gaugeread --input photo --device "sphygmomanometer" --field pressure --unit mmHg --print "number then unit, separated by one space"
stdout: 106 mmHg
